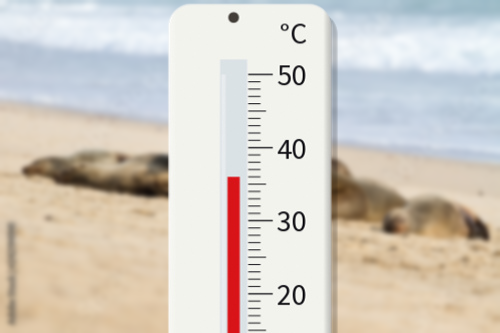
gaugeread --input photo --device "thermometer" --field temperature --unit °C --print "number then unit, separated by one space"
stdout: 36 °C
